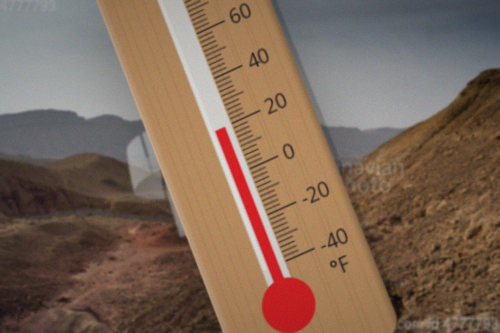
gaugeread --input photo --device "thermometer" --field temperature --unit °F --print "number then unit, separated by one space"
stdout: 20 °F
